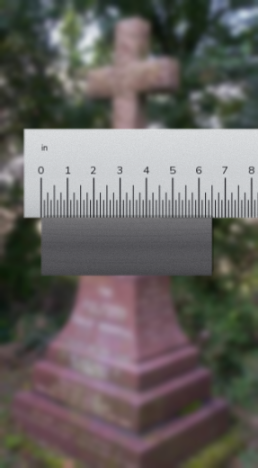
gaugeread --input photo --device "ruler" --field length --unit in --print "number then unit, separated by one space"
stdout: 6.5 in
